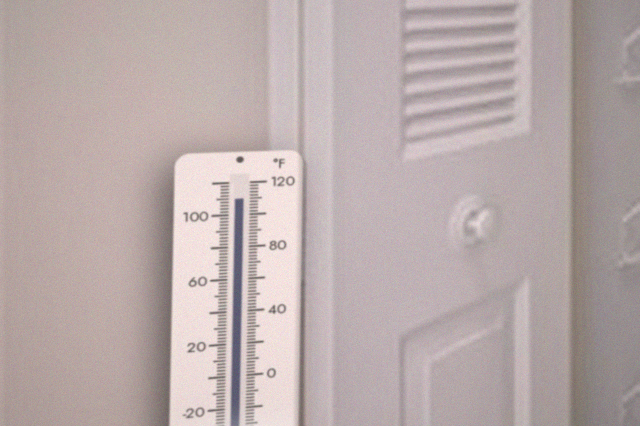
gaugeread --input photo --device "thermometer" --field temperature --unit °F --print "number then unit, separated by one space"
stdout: 110 °F
